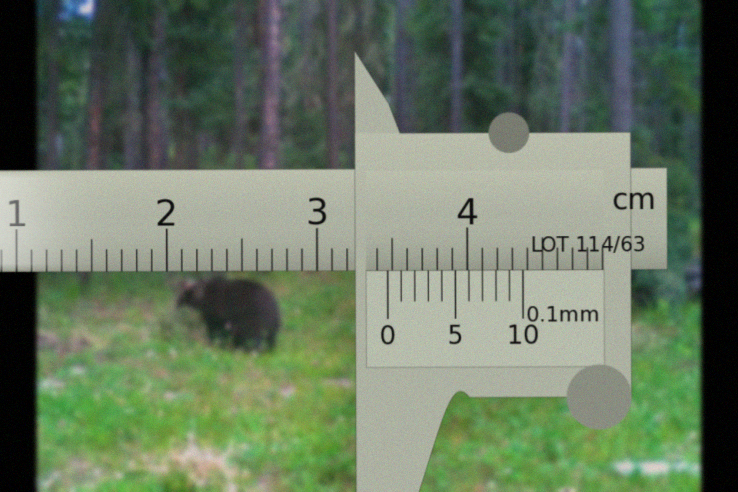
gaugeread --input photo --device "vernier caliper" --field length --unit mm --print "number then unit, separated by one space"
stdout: 34.7 mm
